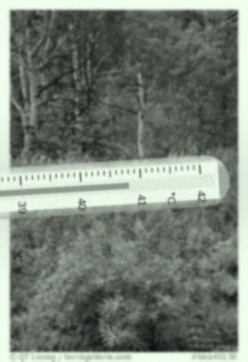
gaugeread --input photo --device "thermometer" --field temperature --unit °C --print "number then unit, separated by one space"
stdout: 40.8 °C
